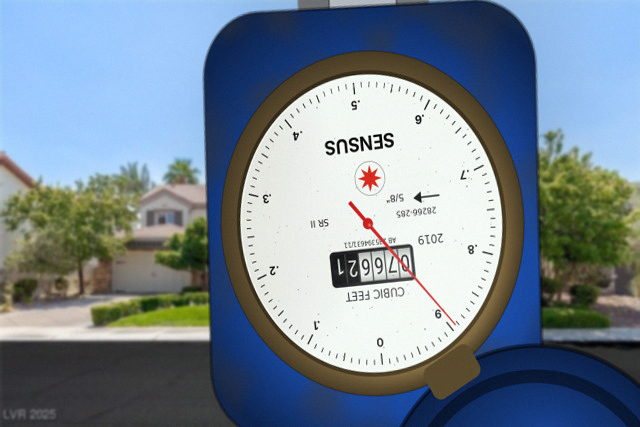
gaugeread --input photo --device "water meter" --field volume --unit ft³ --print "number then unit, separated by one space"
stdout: 76620.89 ft³
